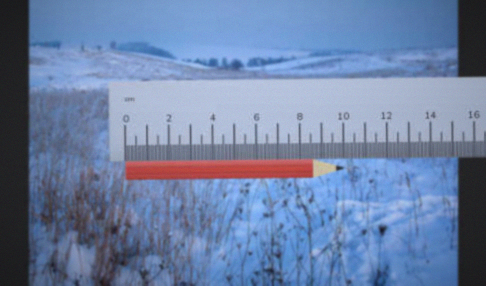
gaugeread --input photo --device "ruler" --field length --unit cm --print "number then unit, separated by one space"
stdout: 10 cm
